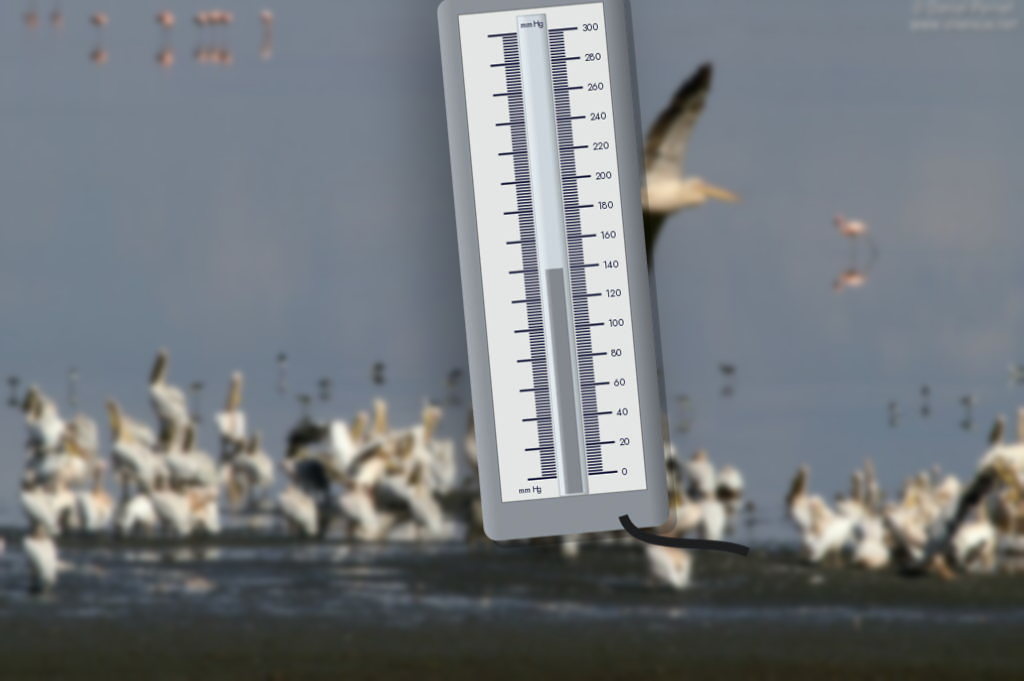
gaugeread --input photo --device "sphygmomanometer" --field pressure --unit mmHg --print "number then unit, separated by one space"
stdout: 140 mmHg
